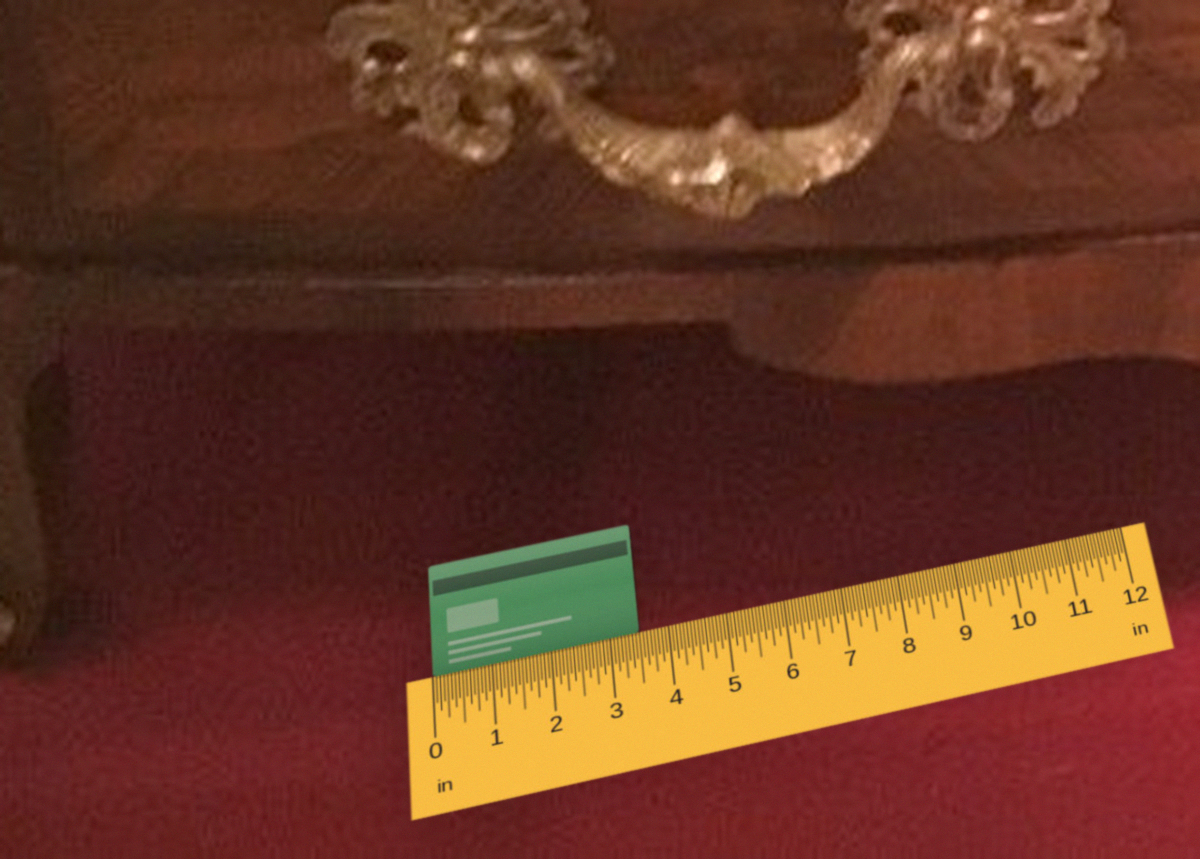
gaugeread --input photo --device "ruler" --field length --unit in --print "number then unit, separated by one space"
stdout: 3.5 in
